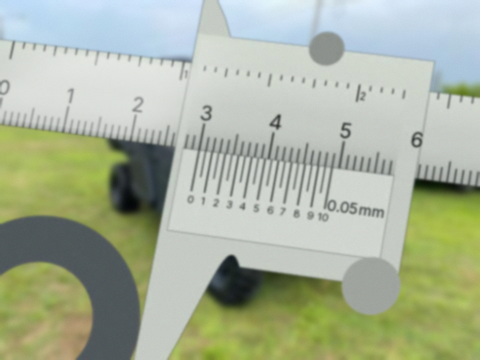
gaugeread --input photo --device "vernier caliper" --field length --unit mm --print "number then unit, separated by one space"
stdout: 30.0 mm
